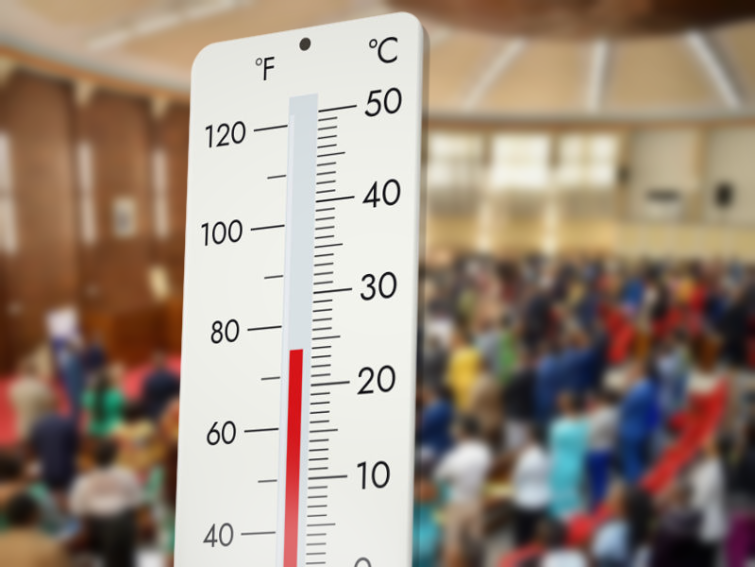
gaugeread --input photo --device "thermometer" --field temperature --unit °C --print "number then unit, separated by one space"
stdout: 24 °C
